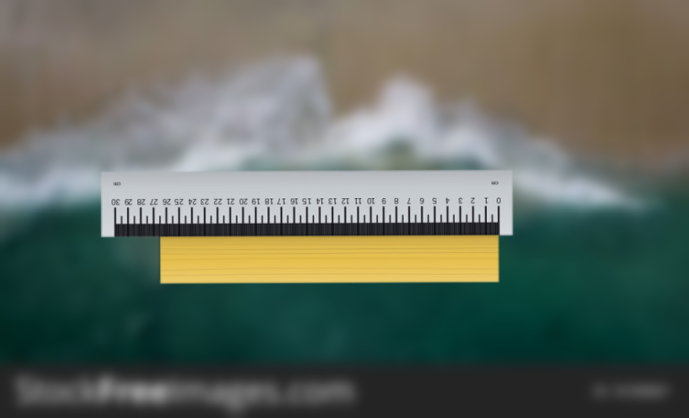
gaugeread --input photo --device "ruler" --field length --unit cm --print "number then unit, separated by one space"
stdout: 26.5 cm
